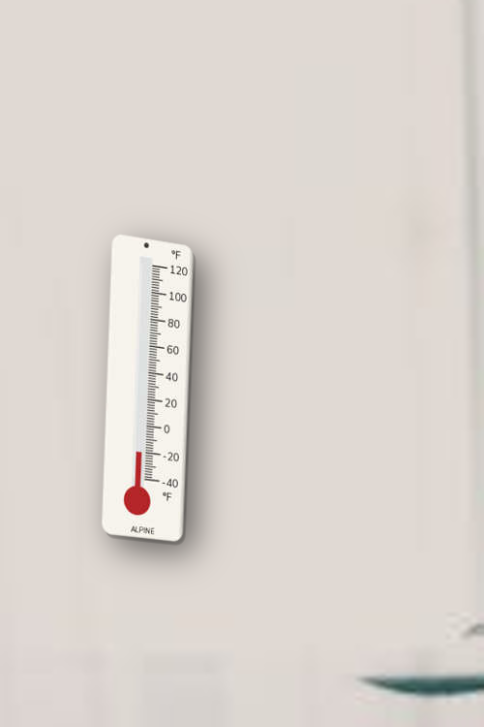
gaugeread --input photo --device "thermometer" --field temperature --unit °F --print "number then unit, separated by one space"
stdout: -20 °F
